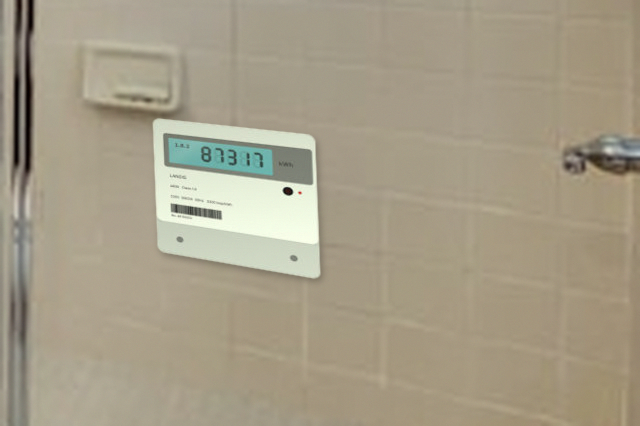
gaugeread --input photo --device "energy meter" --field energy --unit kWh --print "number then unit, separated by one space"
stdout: 87317 kWh
